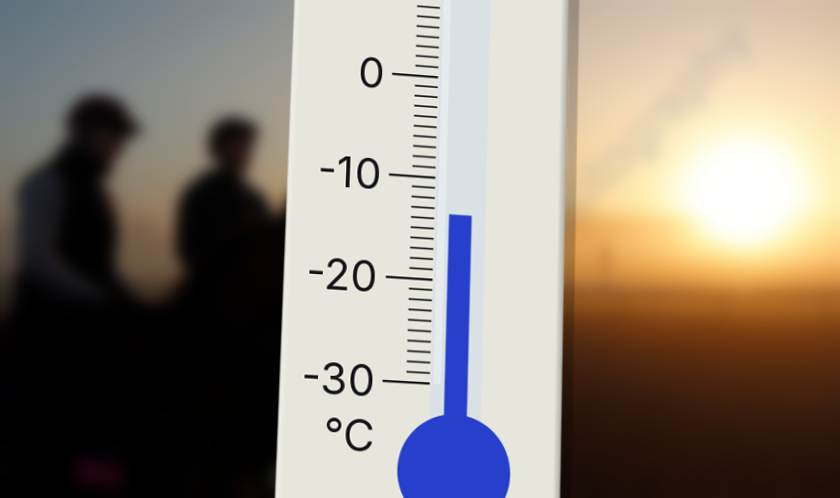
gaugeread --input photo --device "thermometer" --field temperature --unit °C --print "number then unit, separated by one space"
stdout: -13.5 °C
